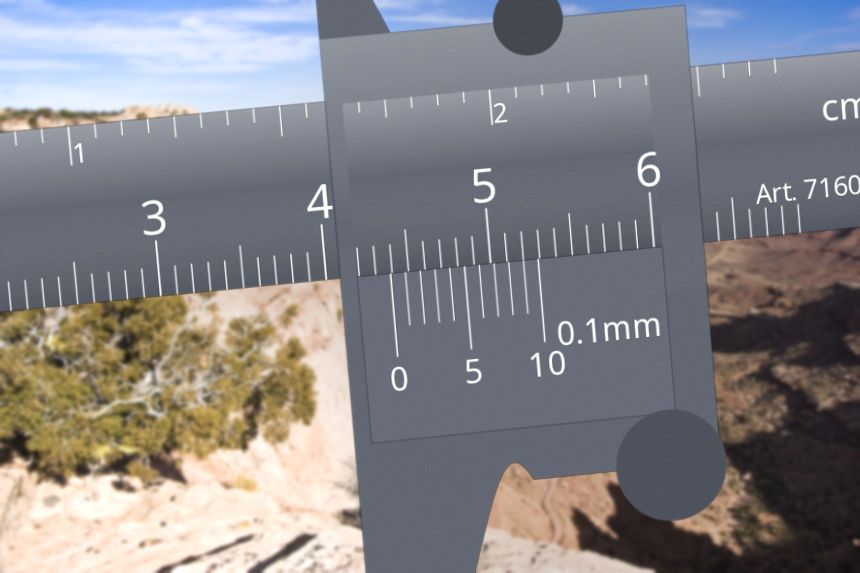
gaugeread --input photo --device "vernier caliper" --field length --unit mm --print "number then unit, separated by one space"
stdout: 43.9 mm
